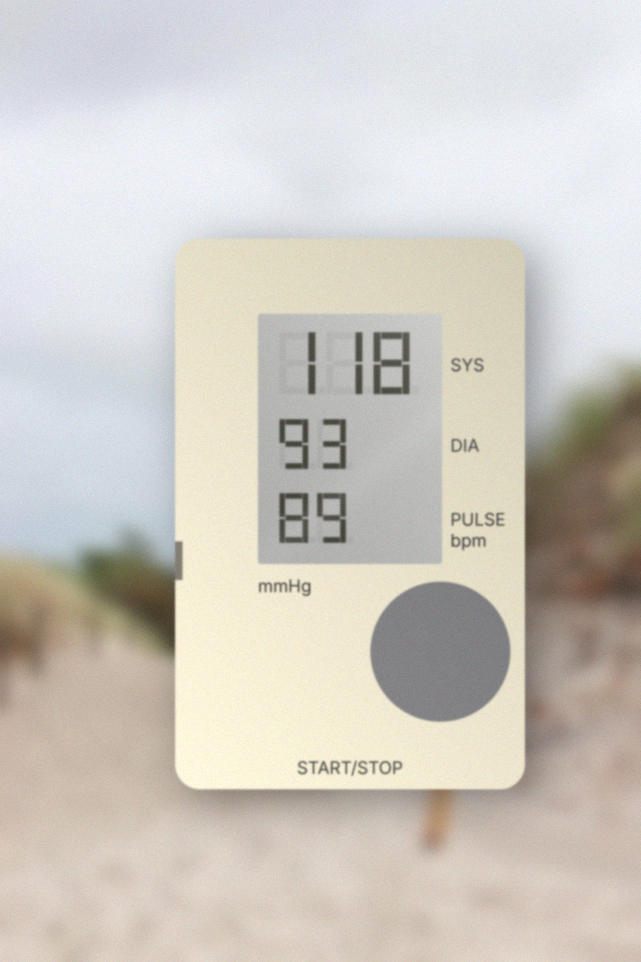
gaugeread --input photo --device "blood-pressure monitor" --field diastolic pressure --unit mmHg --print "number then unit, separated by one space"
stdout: 93 mmHg
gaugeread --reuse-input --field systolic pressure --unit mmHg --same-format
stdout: 118 mmHg
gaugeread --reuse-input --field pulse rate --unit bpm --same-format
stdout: 89 bpm
